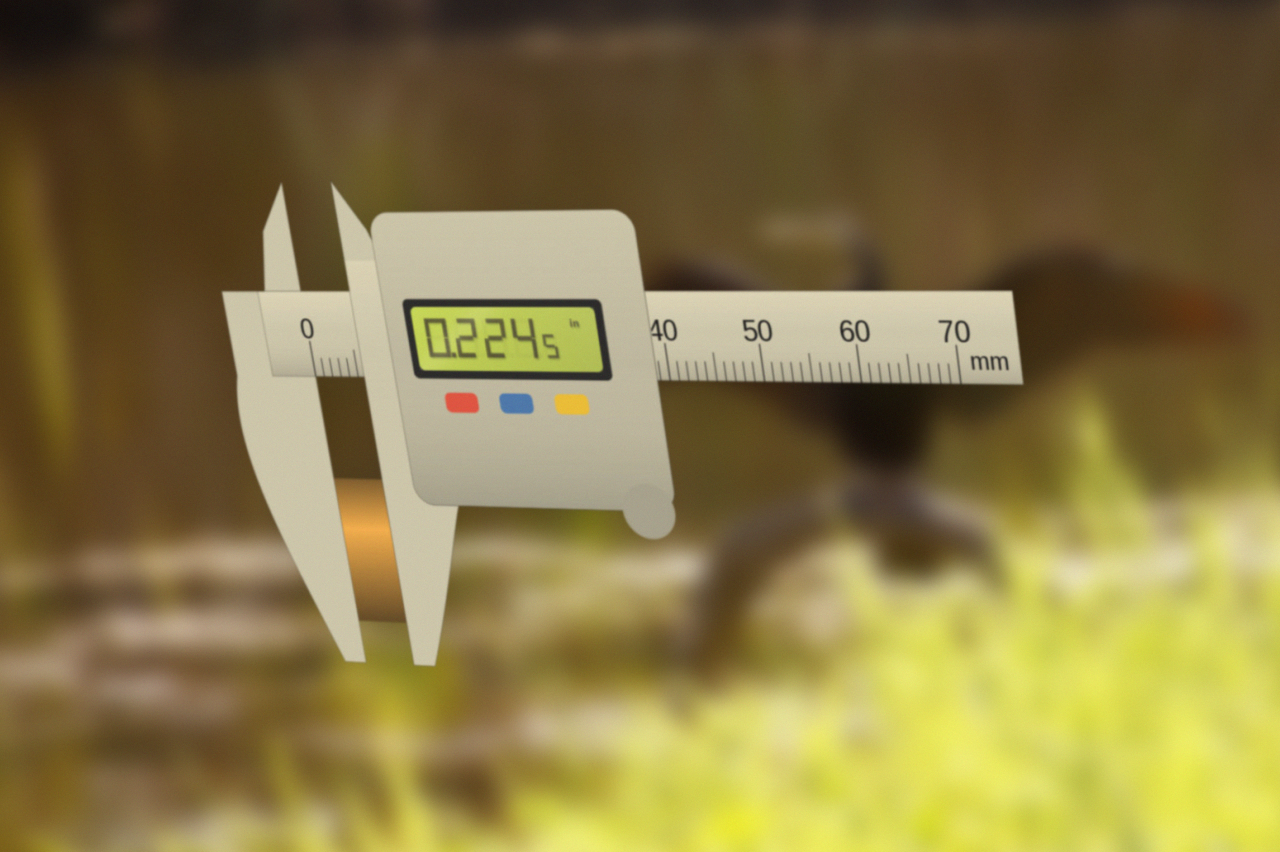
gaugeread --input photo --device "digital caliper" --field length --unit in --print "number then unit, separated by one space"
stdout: 0.2245 in
